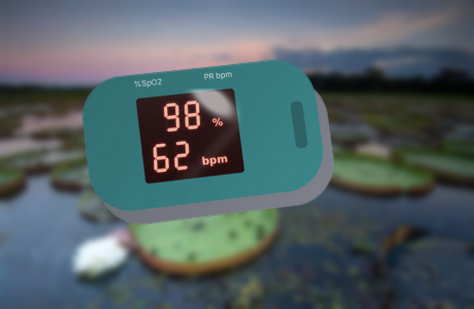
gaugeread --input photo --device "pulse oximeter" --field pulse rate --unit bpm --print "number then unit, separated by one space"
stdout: 62 bpm
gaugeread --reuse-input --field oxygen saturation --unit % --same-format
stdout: 98 %
